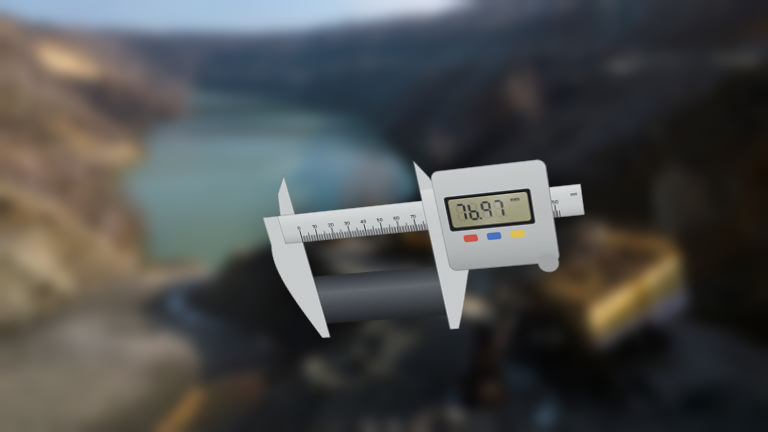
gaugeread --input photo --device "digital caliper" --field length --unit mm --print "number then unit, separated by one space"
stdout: 76.97 mm
